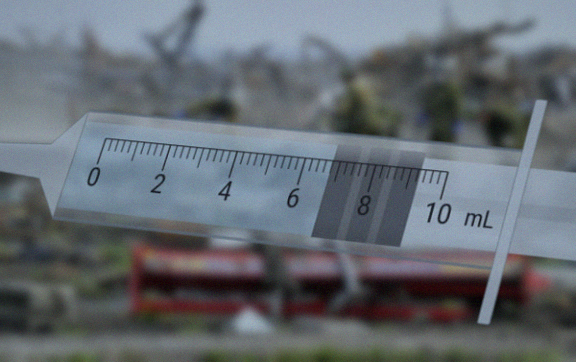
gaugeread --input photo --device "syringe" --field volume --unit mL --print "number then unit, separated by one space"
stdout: 6.8 mL
